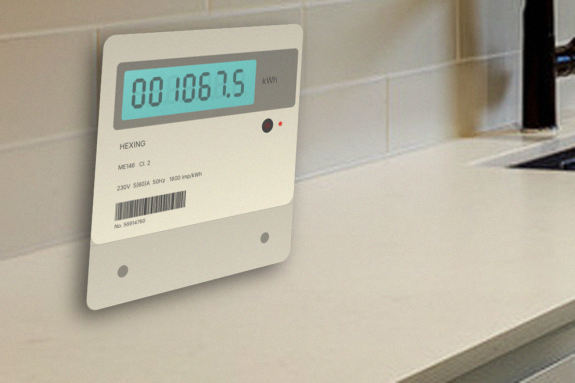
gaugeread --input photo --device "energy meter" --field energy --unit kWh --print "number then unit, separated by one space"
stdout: 1067.5 kWh
